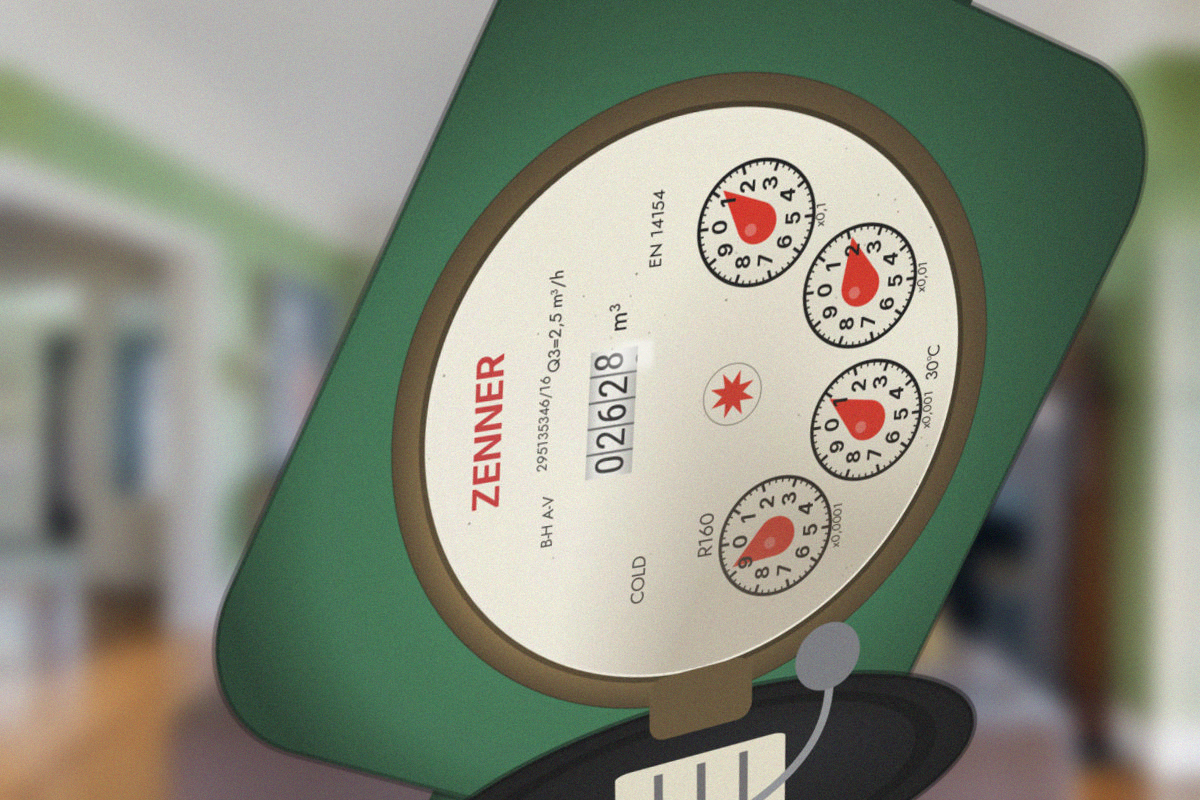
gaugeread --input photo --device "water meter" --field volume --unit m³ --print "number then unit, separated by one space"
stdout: 2628.1209 m³
